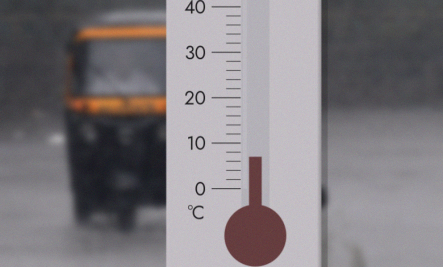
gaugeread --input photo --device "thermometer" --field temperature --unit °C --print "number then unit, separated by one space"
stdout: 7 °C
